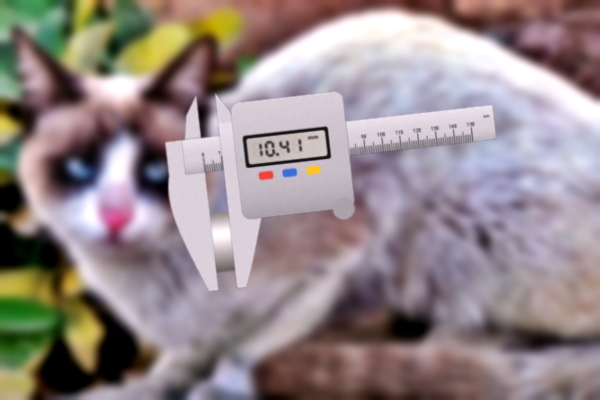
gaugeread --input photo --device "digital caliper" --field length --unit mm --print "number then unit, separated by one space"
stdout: 10.41 mm
